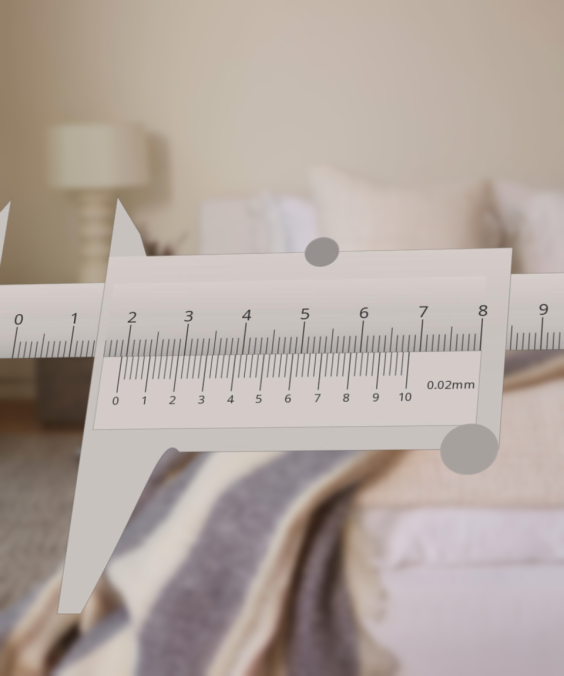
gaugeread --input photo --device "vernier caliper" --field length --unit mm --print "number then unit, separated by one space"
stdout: 19.2 mm
